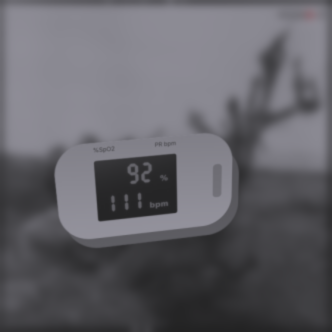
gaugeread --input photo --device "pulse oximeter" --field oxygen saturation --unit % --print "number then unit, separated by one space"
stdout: 92 %
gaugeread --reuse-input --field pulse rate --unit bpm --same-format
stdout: 111 bpm
